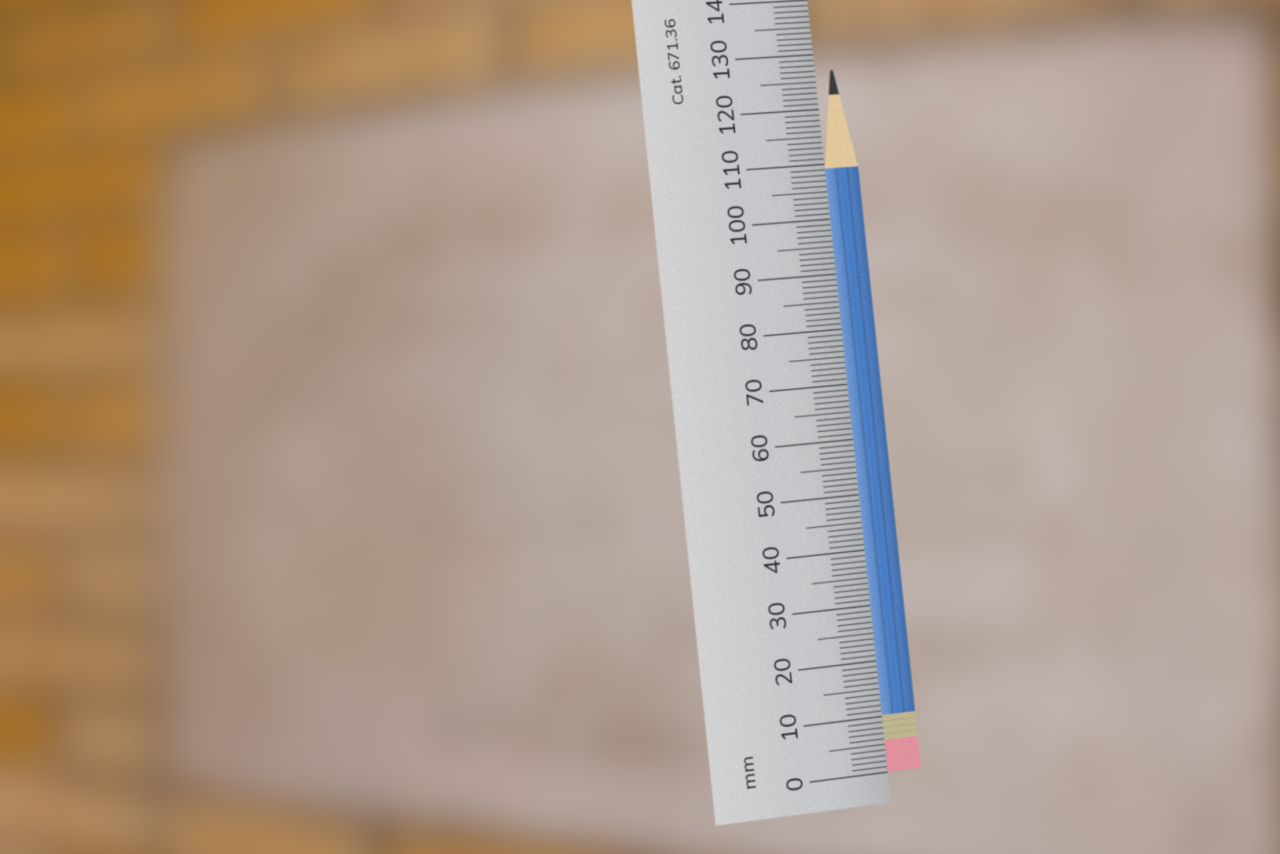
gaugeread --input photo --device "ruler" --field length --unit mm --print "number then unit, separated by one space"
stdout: 127 mm
